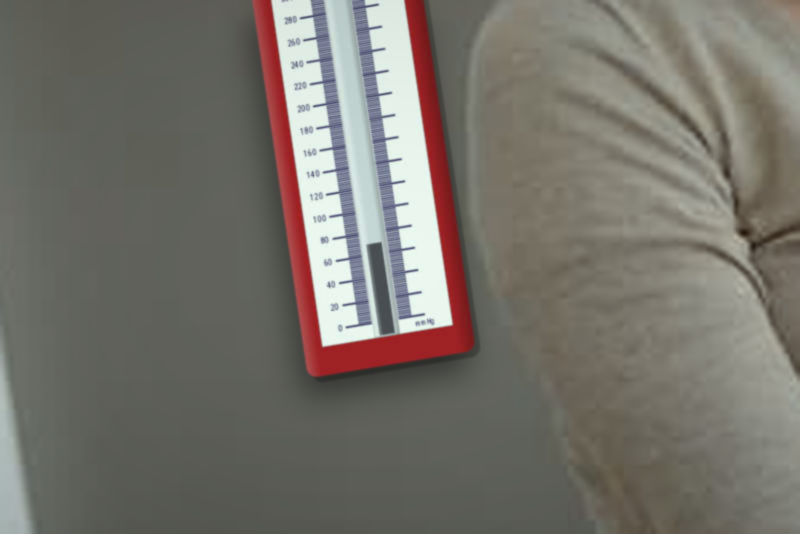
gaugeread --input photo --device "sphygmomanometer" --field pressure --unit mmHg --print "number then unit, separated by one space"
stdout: 70 mmHg
